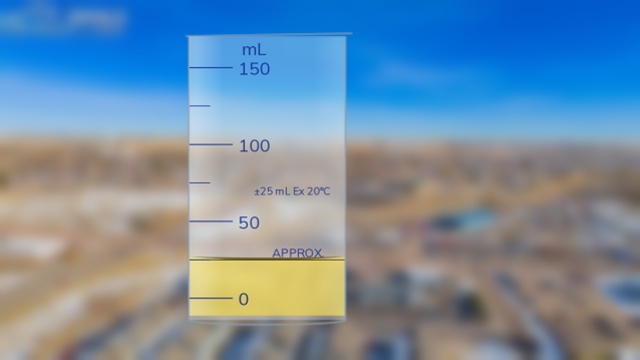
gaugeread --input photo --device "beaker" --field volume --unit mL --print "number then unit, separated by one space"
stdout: 25 mL
